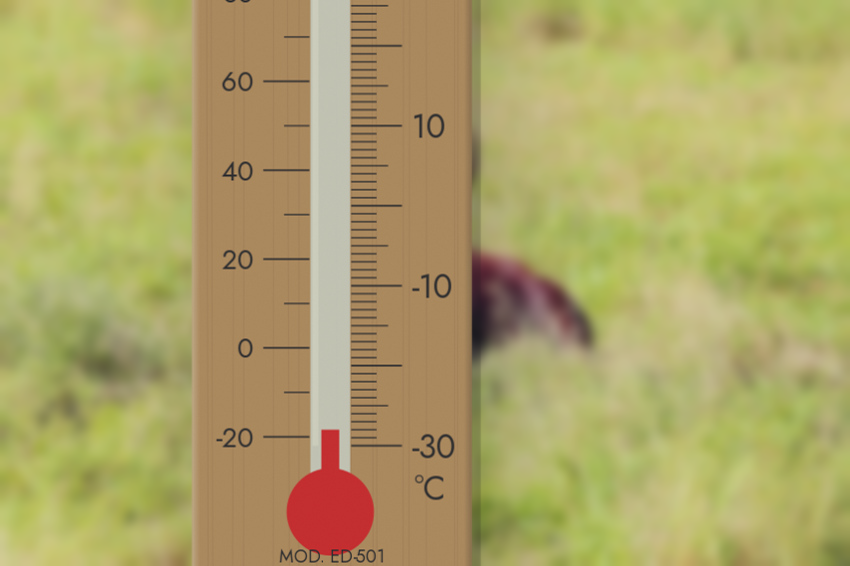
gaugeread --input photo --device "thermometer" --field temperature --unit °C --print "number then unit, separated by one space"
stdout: -28 °C
